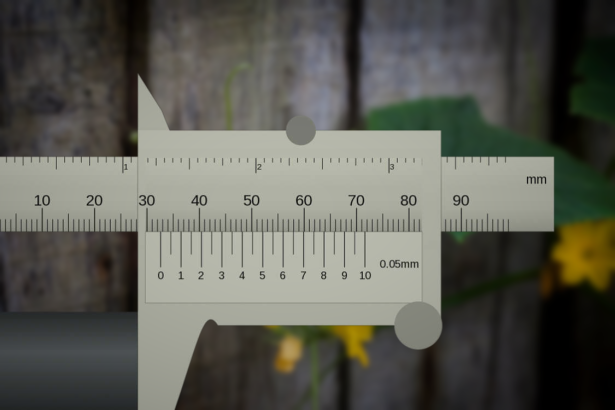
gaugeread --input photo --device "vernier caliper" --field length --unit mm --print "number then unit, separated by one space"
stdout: 32.6 mm
